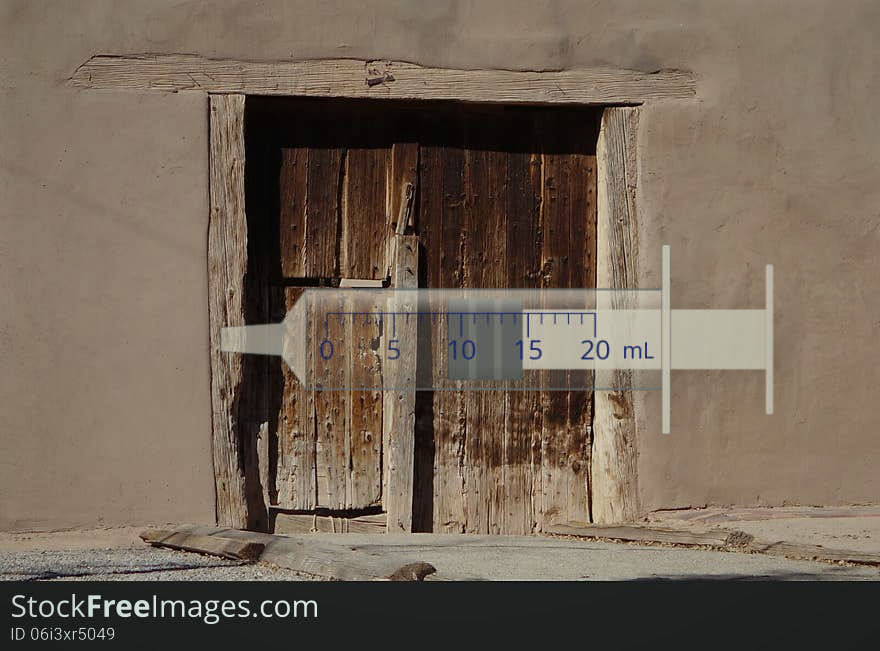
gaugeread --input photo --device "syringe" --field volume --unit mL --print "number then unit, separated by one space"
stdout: 9 mL
